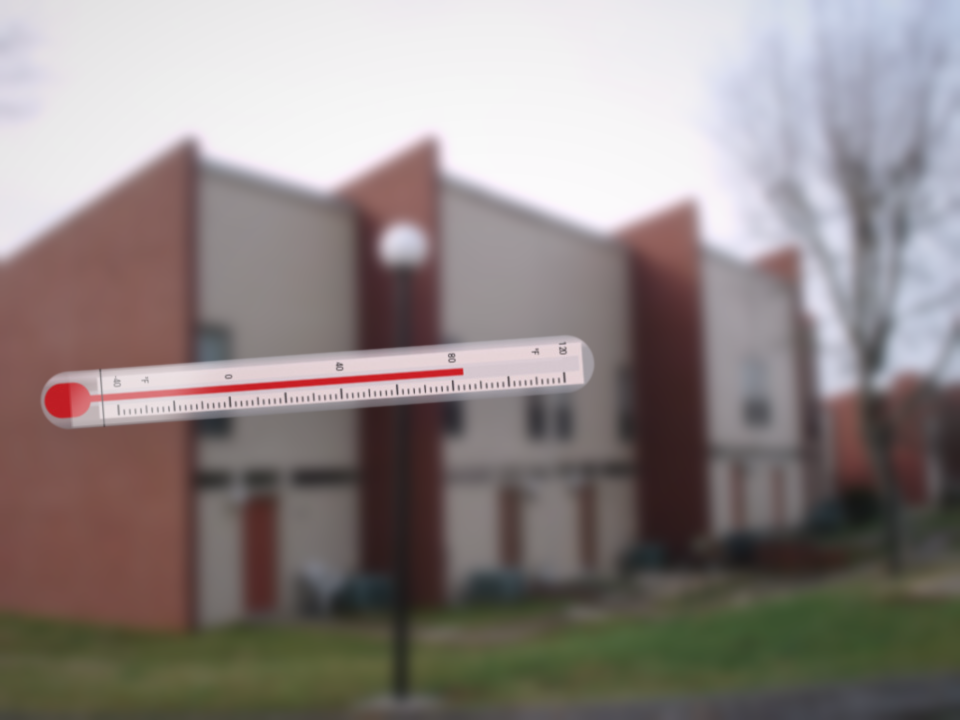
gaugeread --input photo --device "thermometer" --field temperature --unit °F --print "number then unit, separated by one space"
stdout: 84 °F
